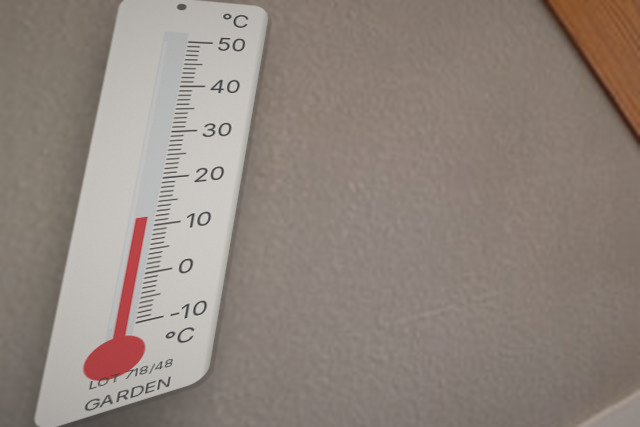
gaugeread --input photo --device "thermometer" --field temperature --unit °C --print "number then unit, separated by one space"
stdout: 12 °C
